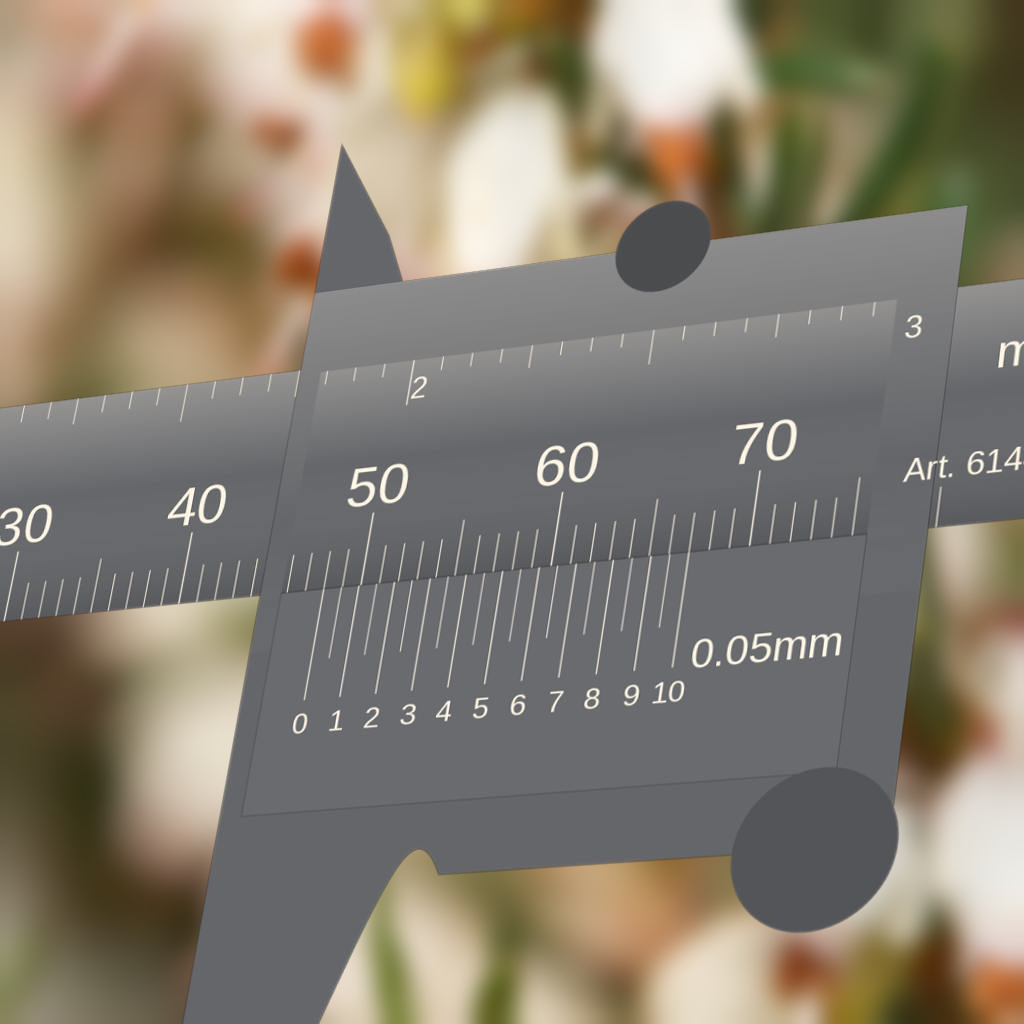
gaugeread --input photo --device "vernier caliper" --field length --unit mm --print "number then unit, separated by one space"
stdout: 48.0 mm
